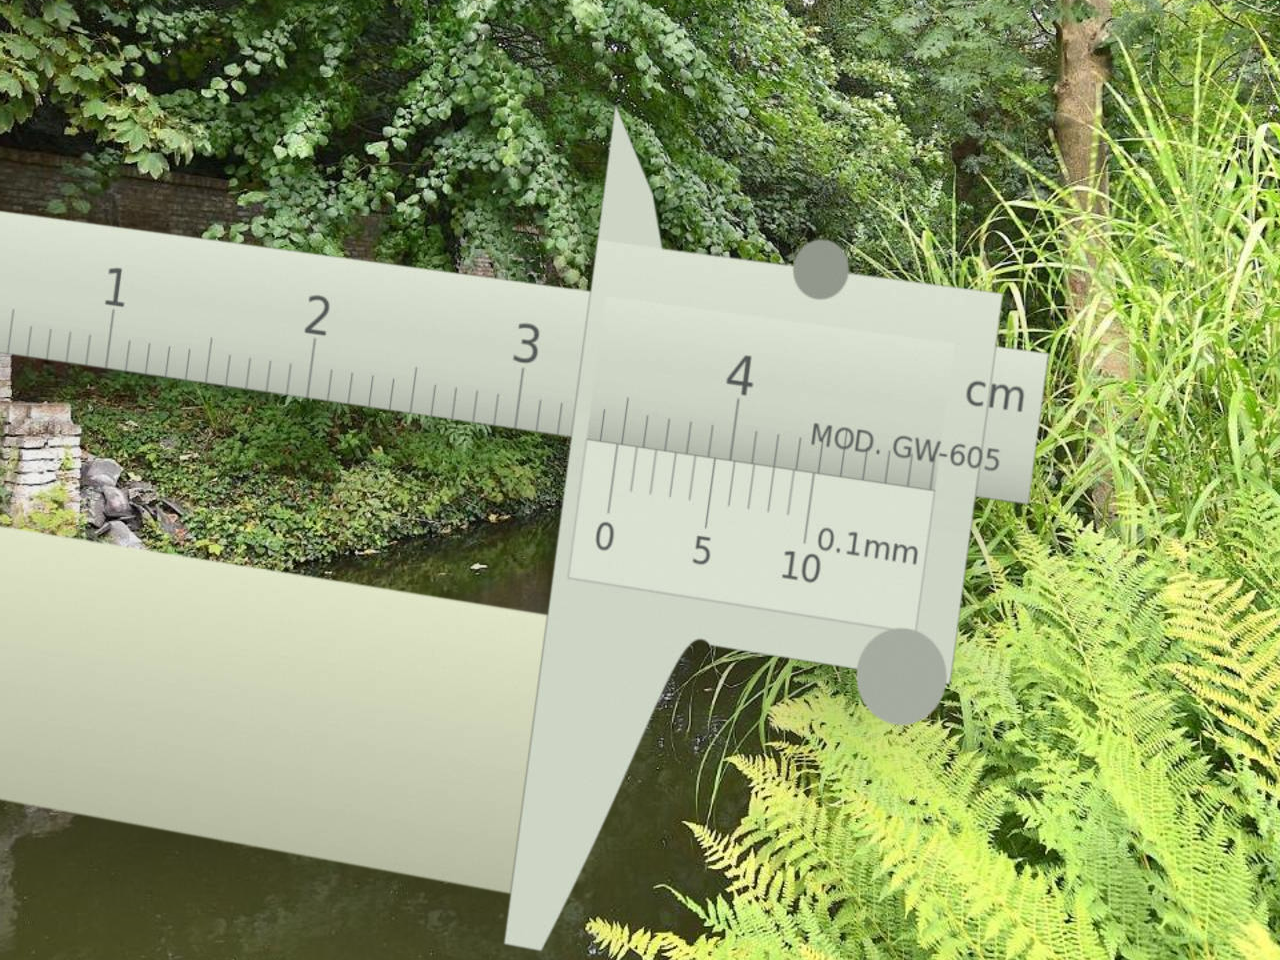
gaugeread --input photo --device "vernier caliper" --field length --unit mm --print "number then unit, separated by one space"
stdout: 34.8 mm
